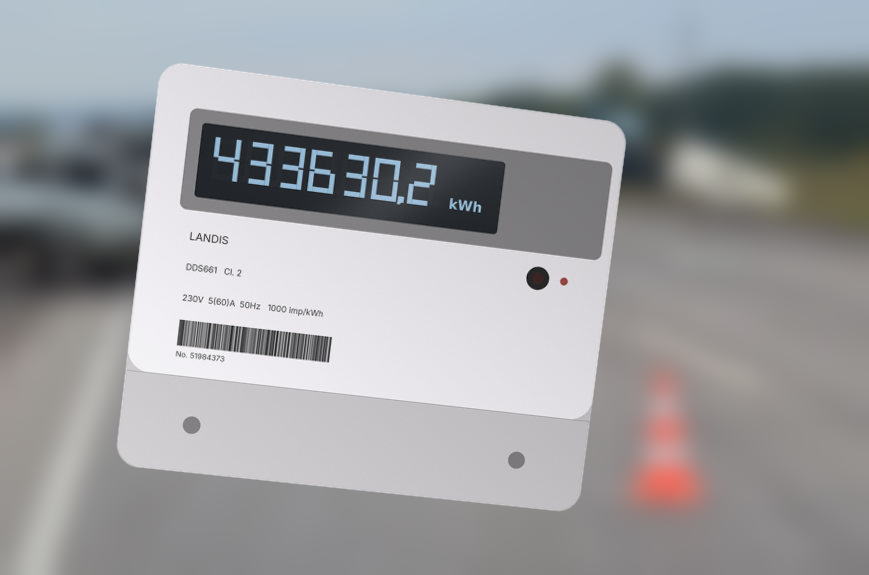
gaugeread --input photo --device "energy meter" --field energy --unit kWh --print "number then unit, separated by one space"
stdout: 433630.2 kWh
